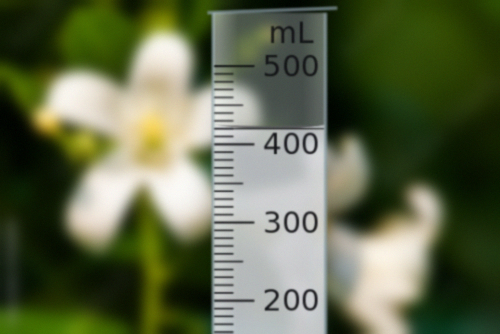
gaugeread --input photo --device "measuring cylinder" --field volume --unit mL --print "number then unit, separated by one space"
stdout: 420 mL
